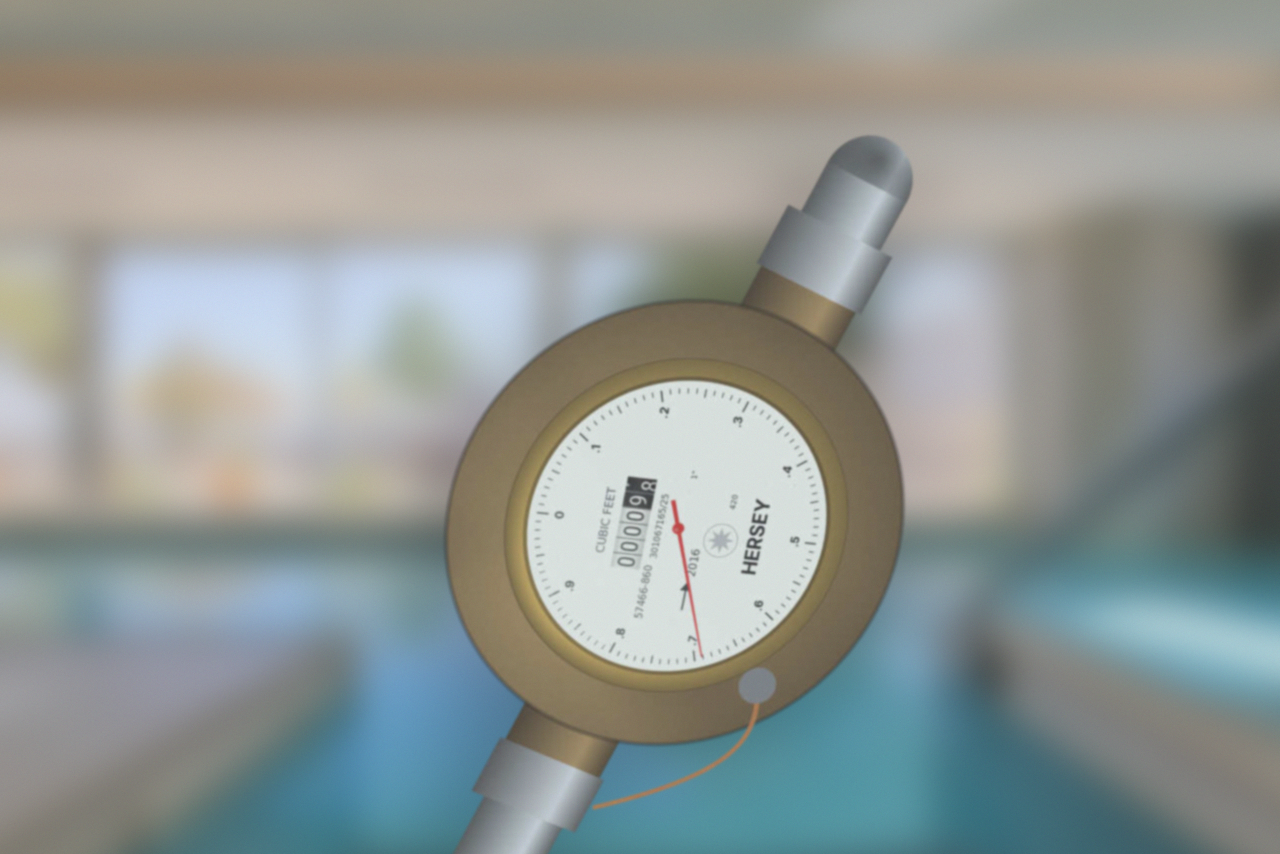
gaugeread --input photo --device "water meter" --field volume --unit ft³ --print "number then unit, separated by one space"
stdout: 97.69 ft³
